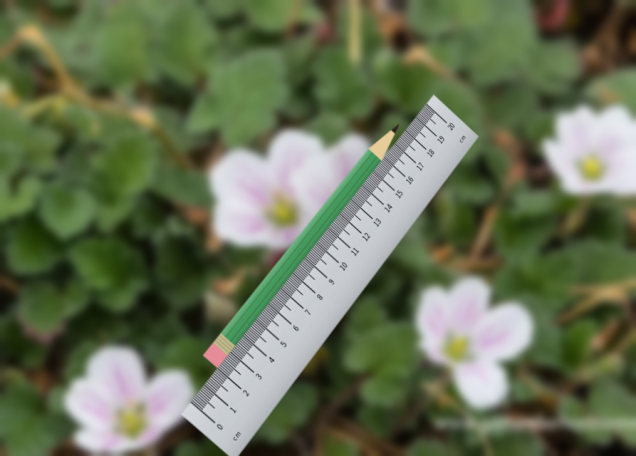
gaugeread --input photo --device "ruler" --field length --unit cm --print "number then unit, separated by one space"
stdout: 16 cm
